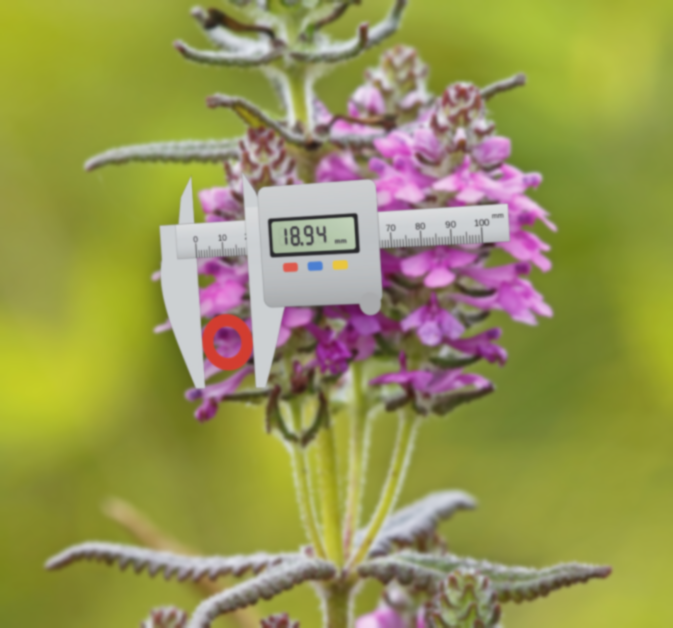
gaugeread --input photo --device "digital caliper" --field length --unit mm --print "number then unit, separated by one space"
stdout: 18.94 mm
